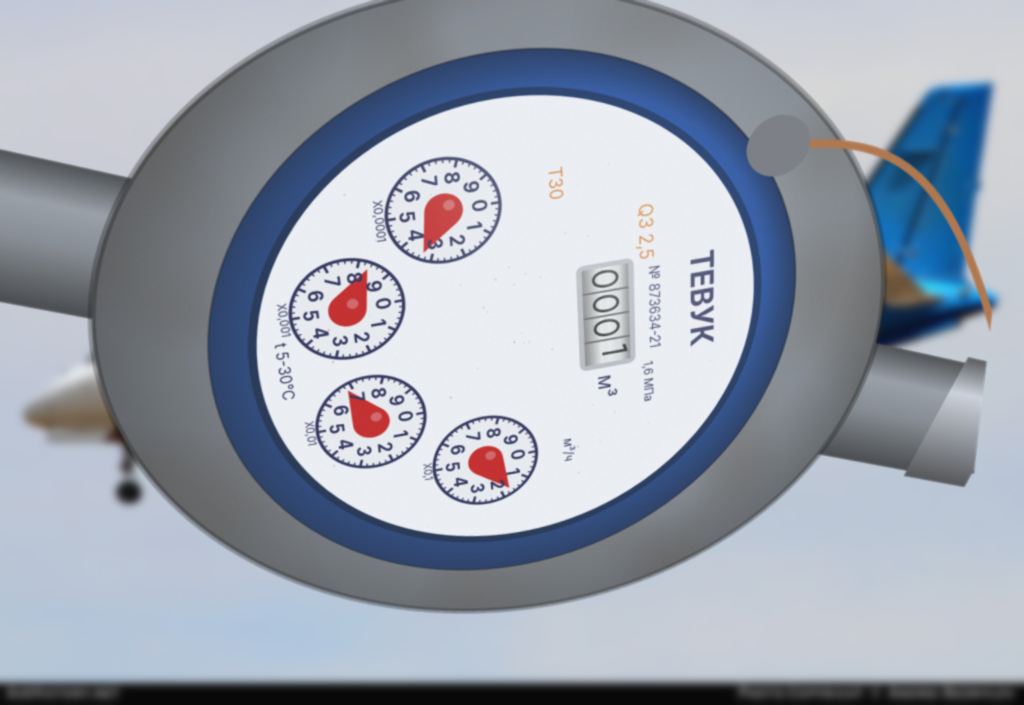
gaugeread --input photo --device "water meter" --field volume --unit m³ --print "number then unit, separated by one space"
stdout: 1.1683 m³
